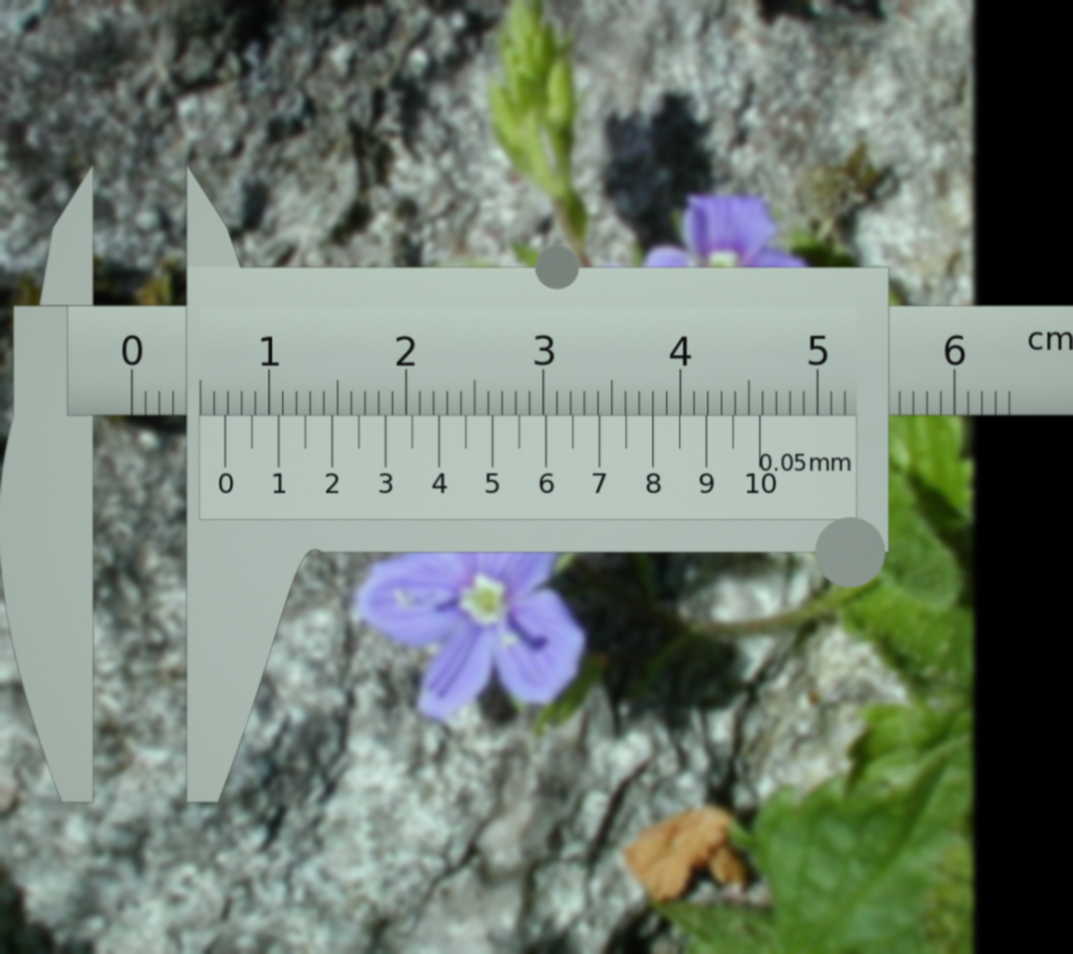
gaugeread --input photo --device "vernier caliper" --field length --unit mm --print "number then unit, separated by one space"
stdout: 6.8 mm
